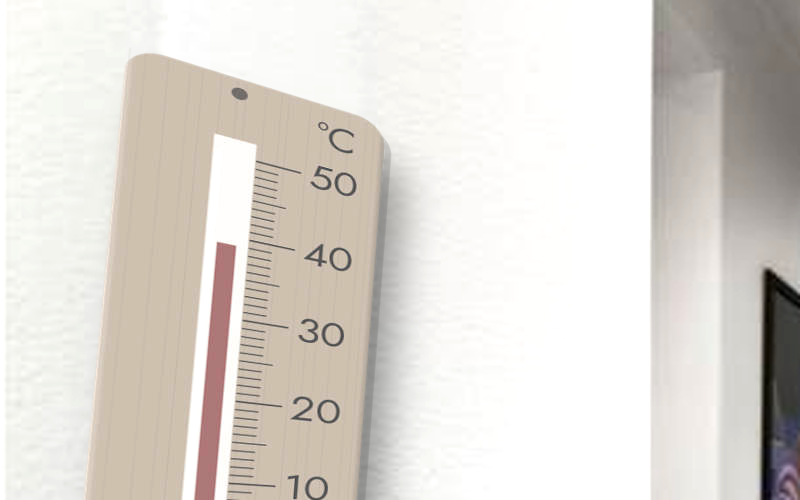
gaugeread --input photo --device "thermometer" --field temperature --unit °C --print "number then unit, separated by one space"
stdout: 39 °C
